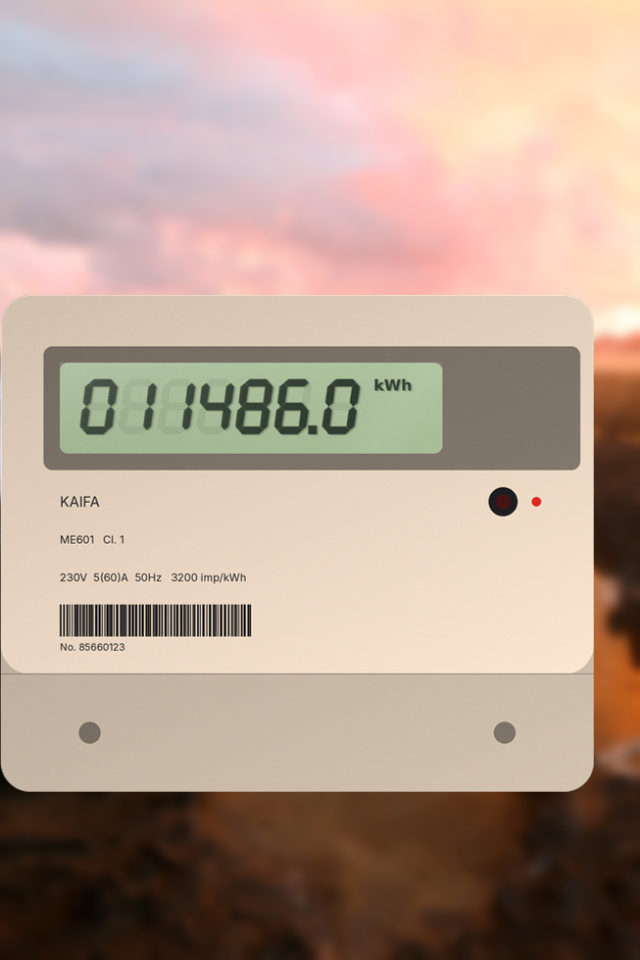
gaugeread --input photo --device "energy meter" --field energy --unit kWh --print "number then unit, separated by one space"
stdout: 11486.0 kWh
